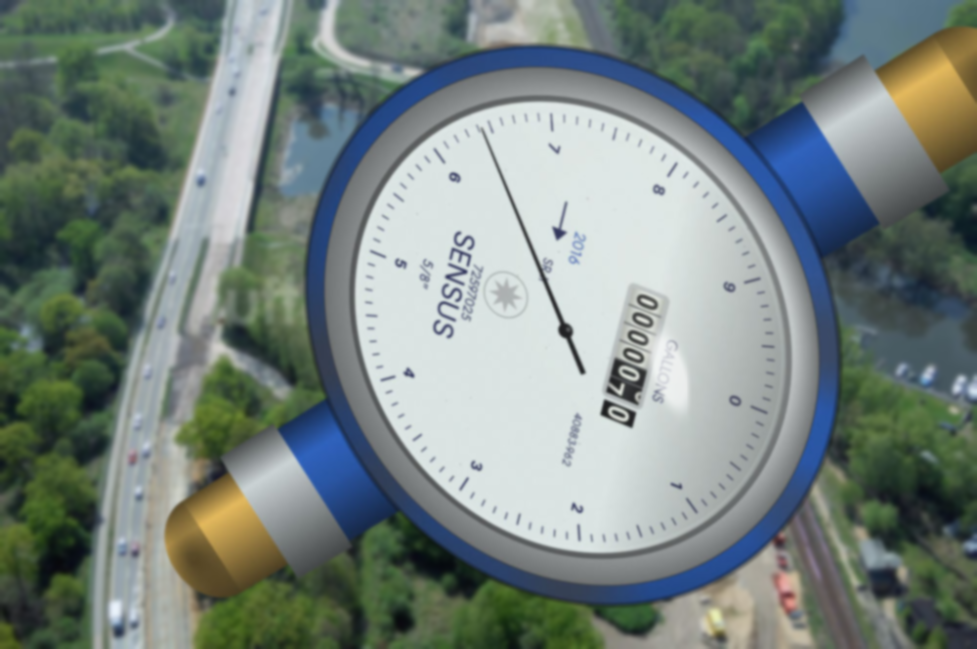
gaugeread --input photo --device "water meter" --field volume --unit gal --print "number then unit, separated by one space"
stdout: 66.4 gal
